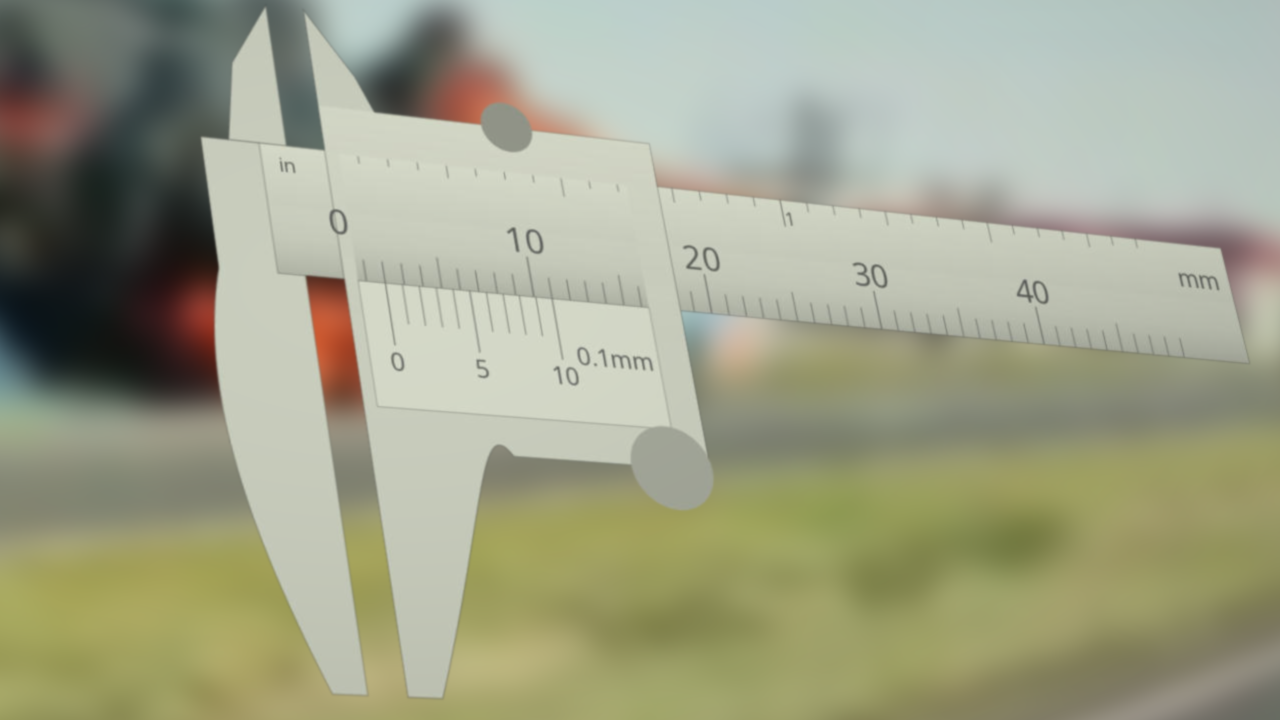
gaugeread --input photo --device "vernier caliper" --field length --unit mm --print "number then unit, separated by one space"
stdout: 2.0 mm
